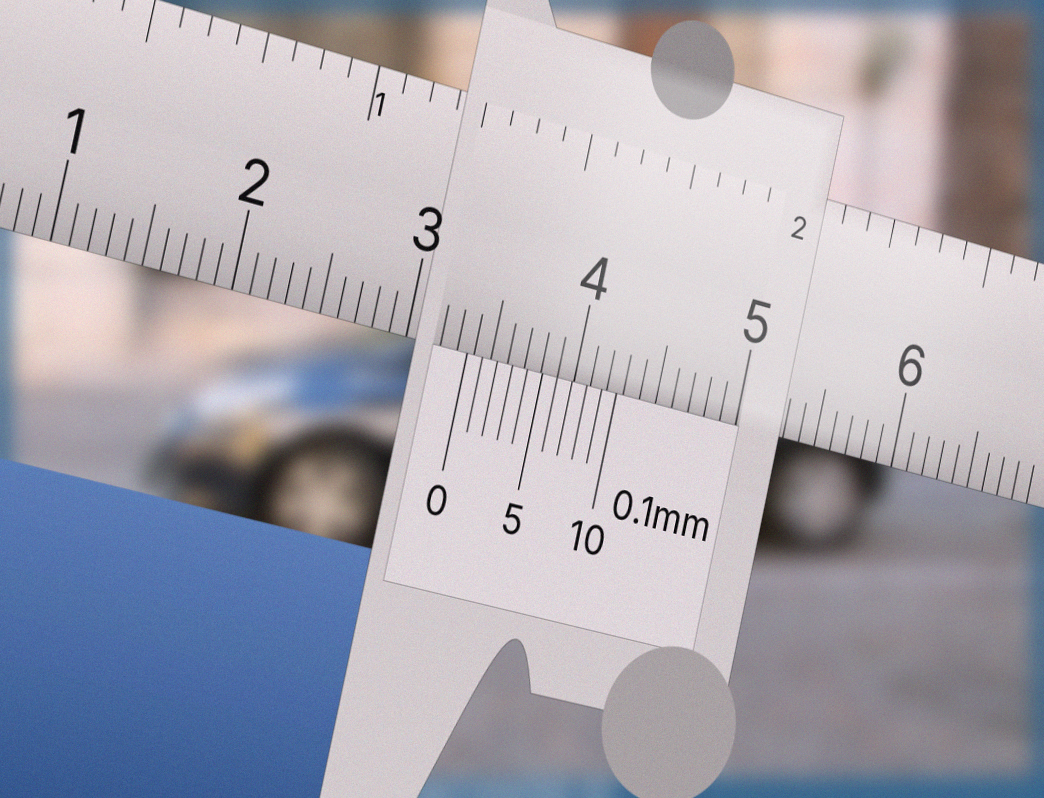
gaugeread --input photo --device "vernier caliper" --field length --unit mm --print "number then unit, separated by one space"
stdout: 33.6 mm
